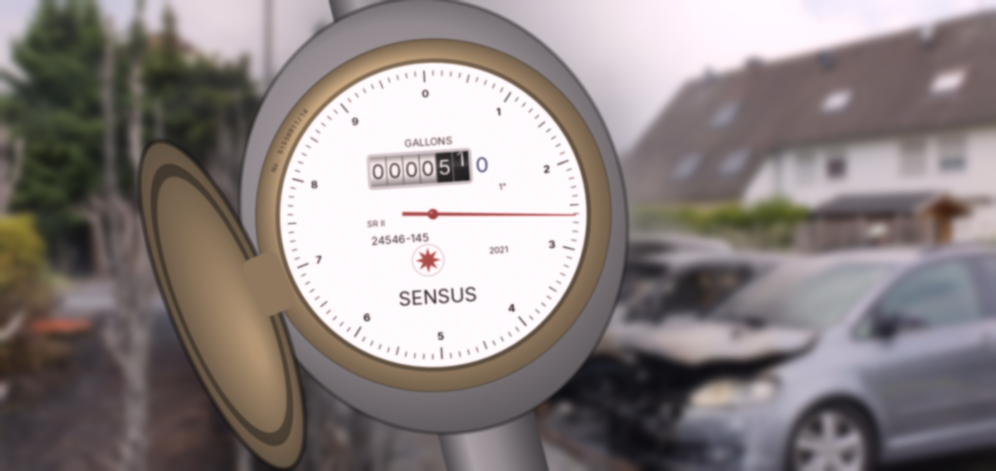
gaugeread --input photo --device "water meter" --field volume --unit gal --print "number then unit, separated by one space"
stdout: 512.6 gal
